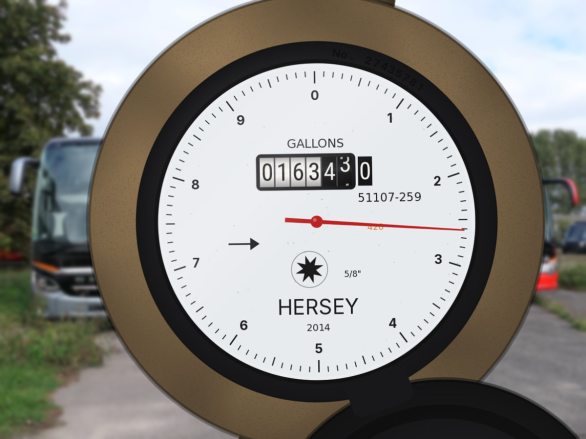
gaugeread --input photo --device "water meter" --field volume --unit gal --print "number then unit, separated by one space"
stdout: 163432.6 gal
